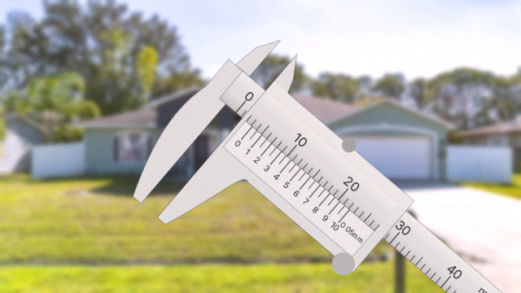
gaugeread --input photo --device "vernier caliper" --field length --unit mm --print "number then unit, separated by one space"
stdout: 3.2 mm
